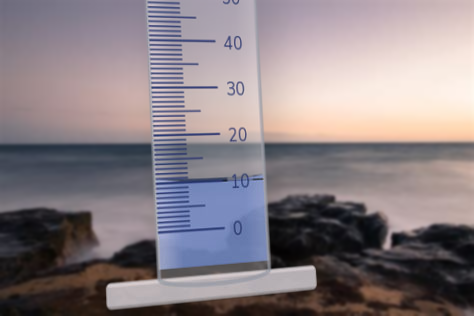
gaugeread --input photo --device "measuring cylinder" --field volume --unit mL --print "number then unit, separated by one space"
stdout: 10 mL
